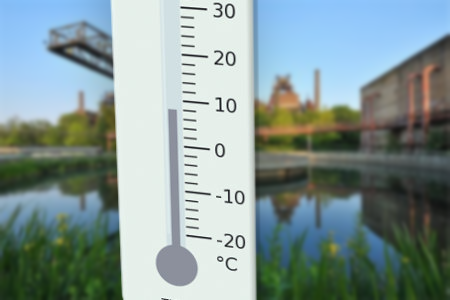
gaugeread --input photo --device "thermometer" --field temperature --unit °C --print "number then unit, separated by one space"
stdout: 8 °C
